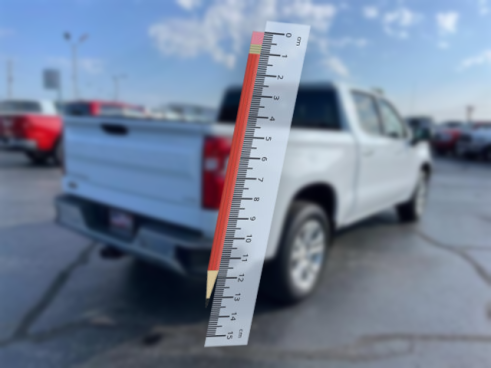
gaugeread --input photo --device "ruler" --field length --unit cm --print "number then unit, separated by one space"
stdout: 13.5 cm
